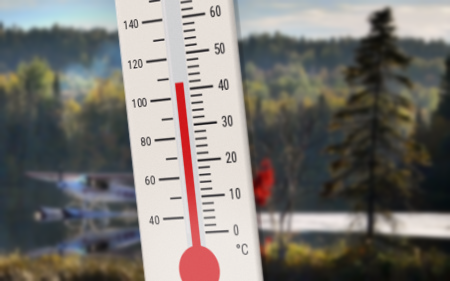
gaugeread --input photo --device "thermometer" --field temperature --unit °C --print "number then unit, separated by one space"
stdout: 42 °C
